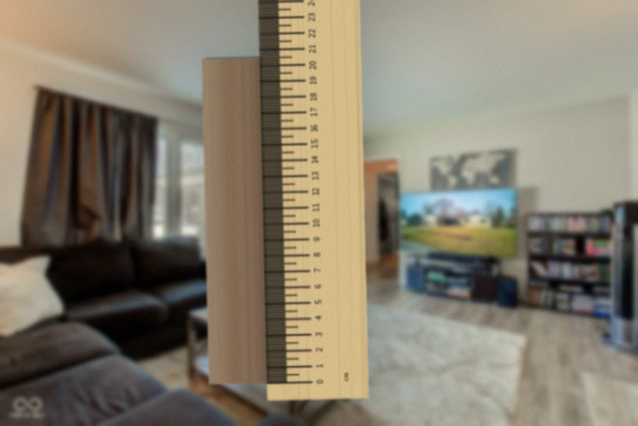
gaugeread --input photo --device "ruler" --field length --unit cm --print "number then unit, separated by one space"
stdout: 20.5 cm
